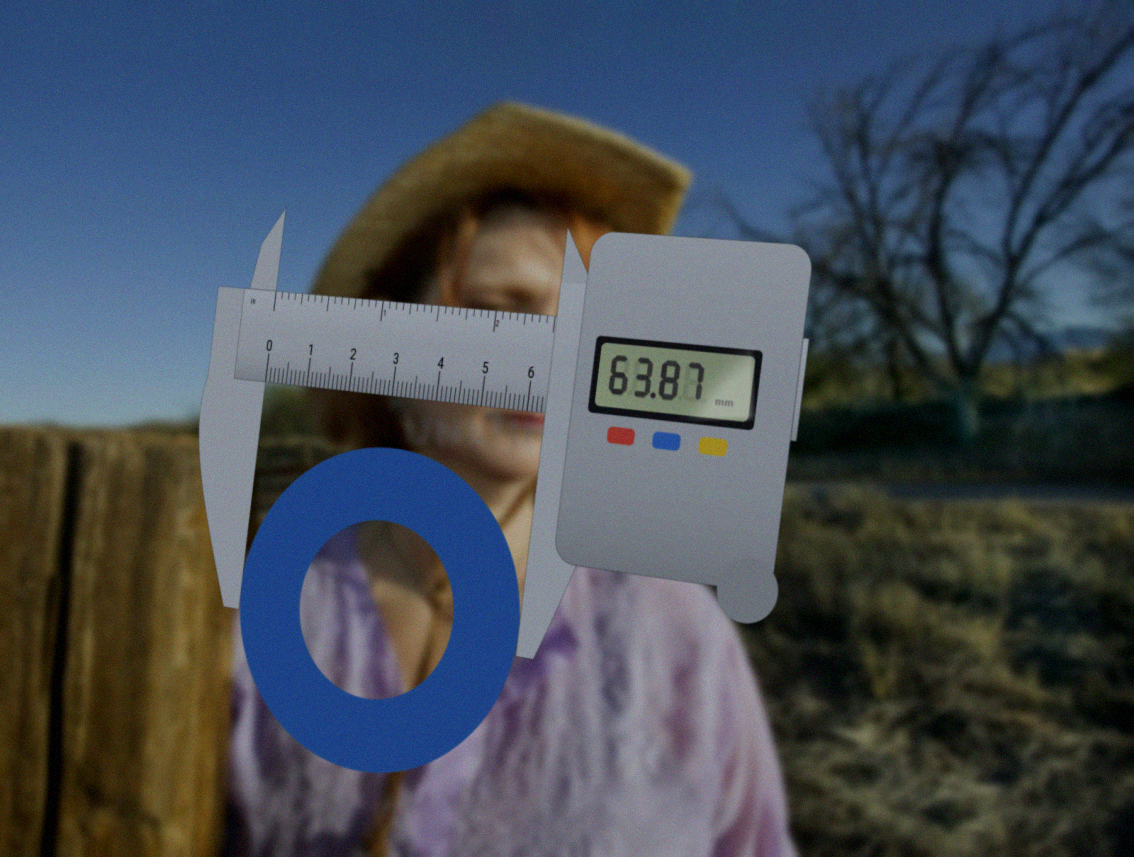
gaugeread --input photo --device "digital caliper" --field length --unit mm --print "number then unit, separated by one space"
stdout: 63.87 mm
